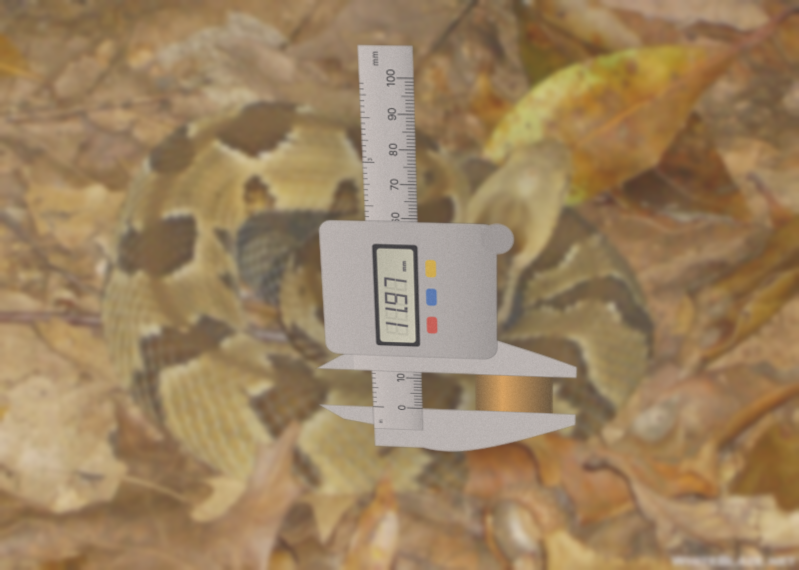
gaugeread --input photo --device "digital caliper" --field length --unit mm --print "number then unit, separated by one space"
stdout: 11.97 mm
